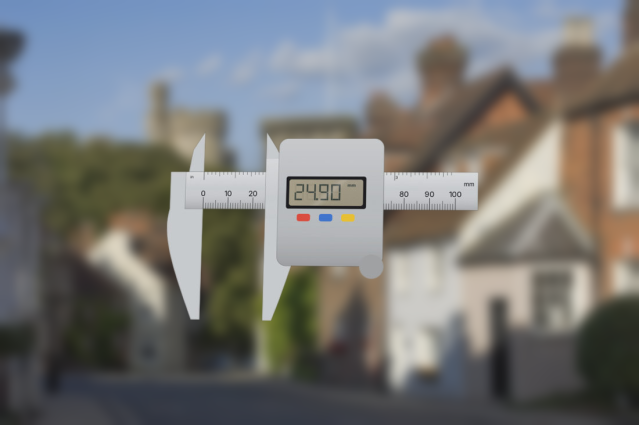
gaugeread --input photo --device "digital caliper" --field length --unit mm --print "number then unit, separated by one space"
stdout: 24.90 mm
